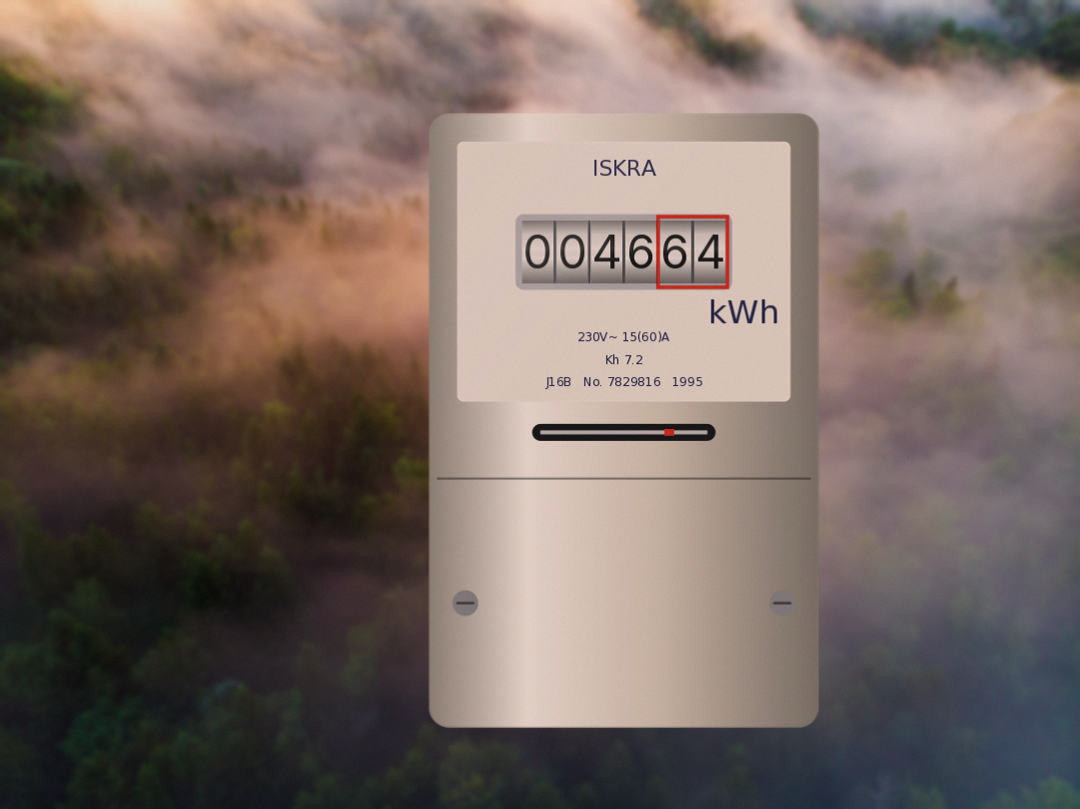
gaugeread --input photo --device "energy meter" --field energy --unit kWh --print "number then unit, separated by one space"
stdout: 46.64 kWh
